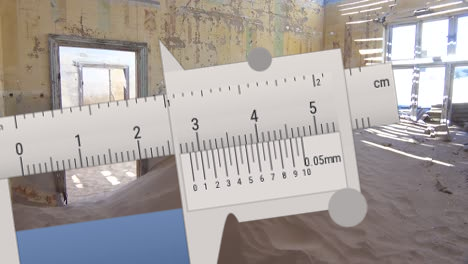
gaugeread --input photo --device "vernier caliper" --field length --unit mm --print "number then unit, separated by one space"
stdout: 28.4 mm
